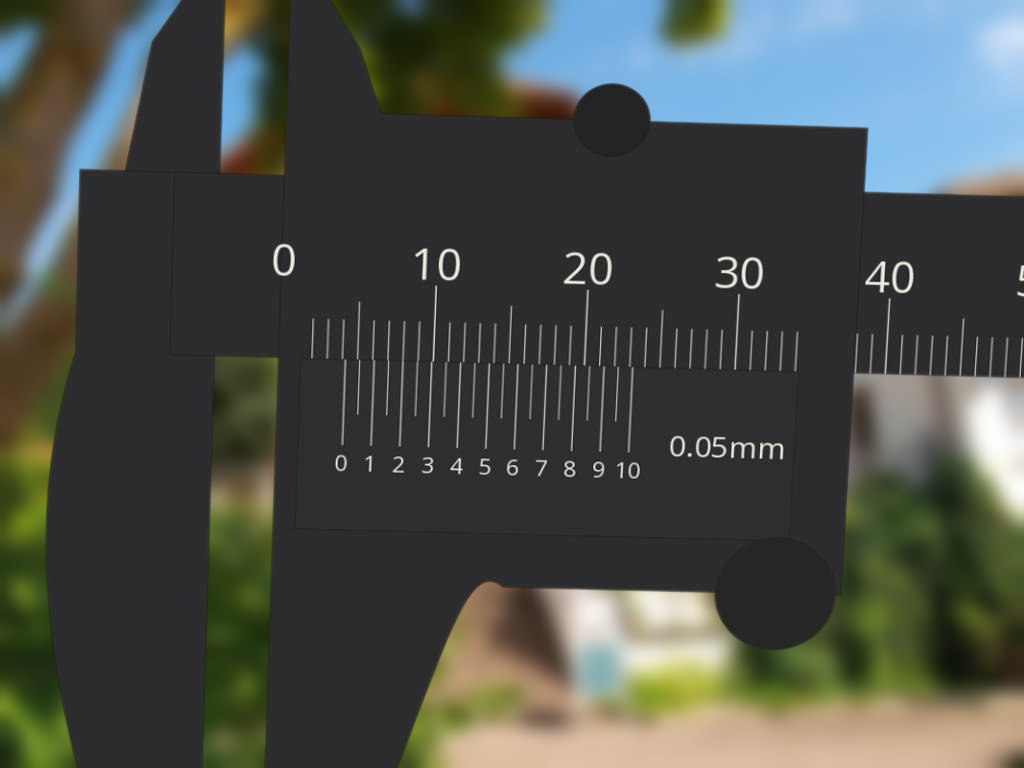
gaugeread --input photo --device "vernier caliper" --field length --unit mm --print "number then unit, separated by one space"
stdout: 4.2 mm
